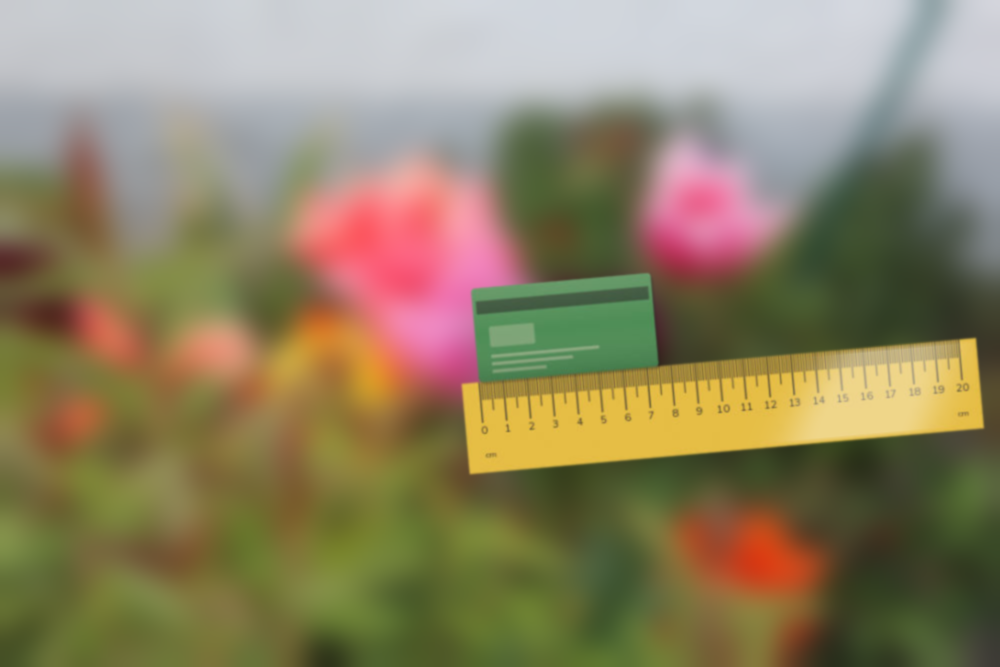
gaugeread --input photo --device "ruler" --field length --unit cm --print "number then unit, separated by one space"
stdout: 7.5 cm
